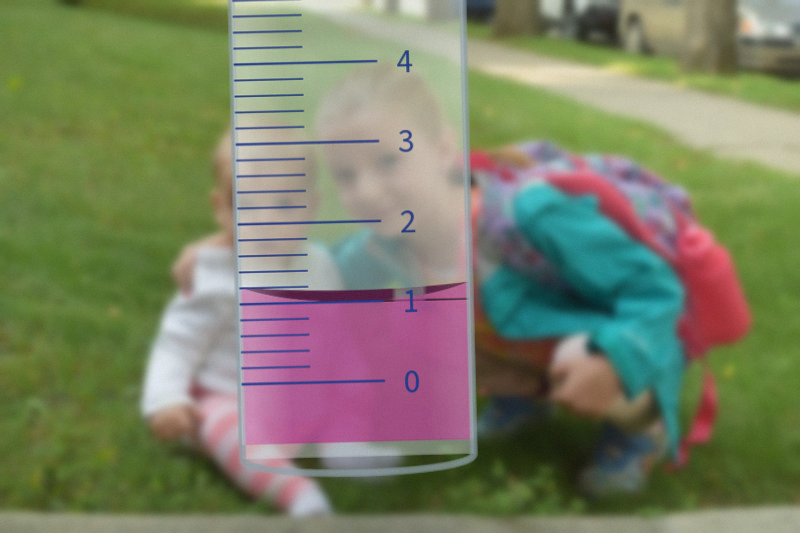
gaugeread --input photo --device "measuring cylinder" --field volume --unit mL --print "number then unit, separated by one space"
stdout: 1 mL
